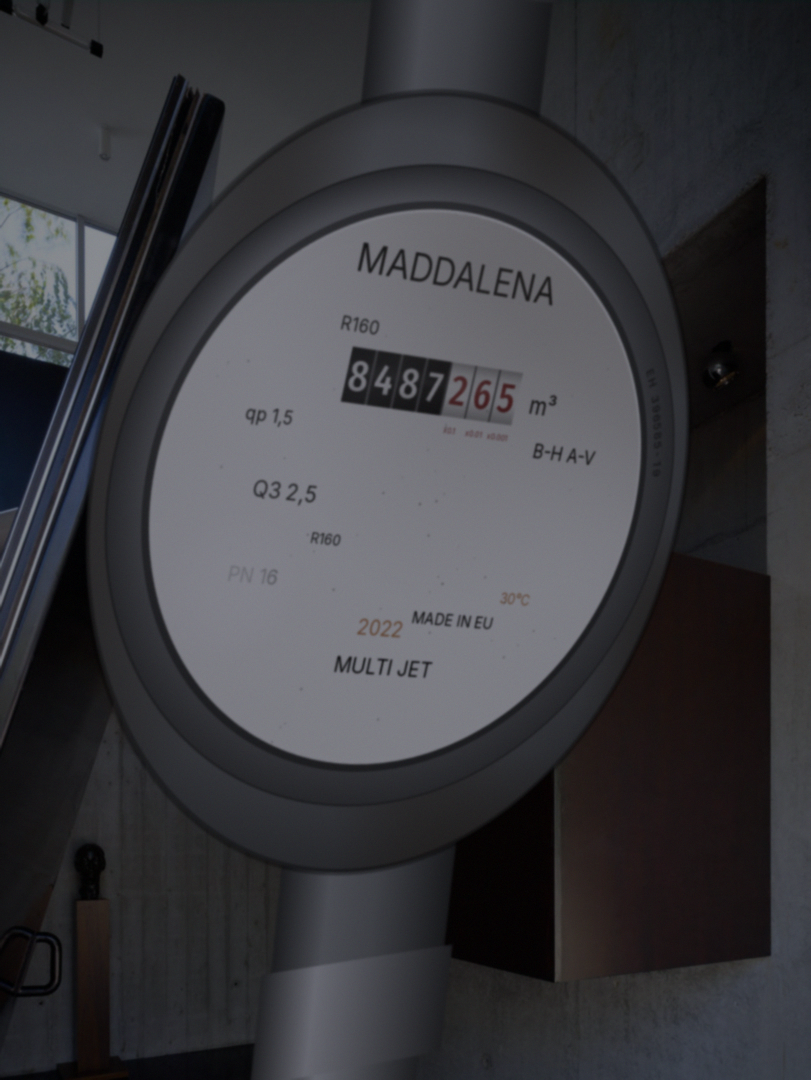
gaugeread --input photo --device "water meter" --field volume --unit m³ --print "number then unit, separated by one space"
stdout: 8487.265 m³
